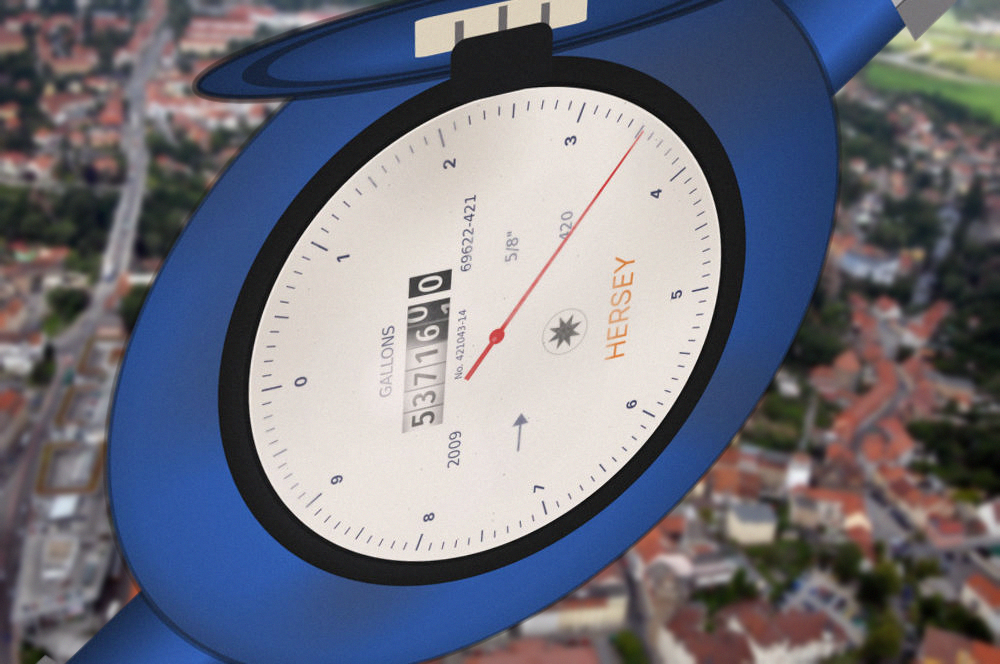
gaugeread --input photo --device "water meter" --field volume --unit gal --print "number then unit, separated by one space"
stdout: 5371603.5 gal
